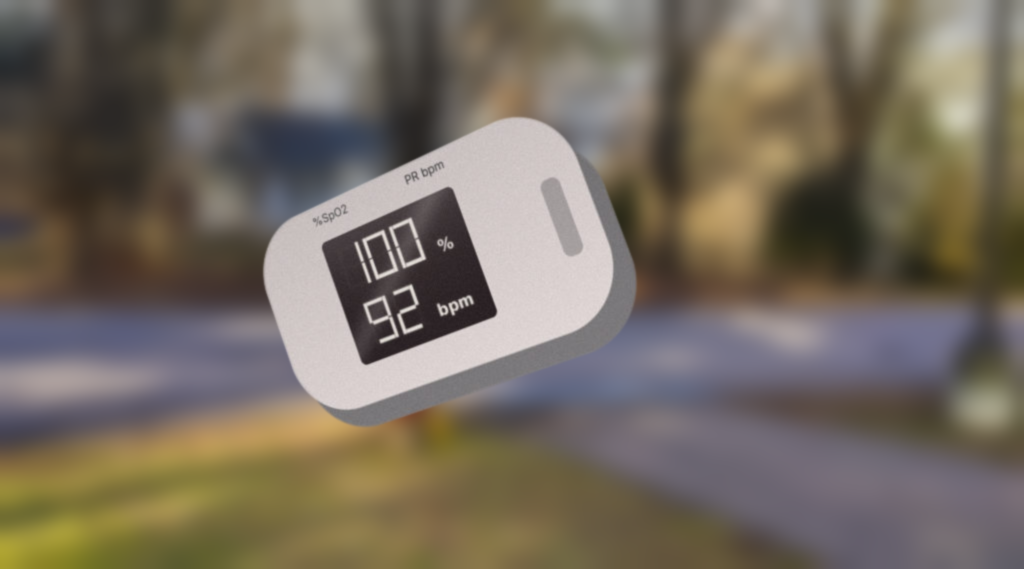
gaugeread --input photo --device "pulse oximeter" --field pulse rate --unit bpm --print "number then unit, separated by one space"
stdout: 92 bpm
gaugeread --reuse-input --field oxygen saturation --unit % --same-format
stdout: 100 %
